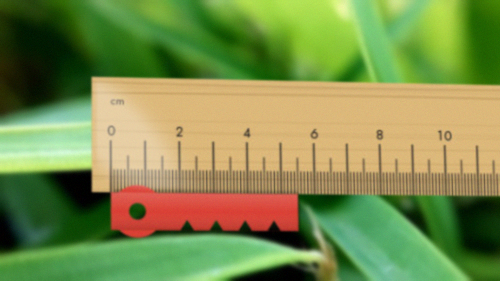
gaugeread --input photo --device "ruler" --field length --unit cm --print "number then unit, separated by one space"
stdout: 5.5 cm
